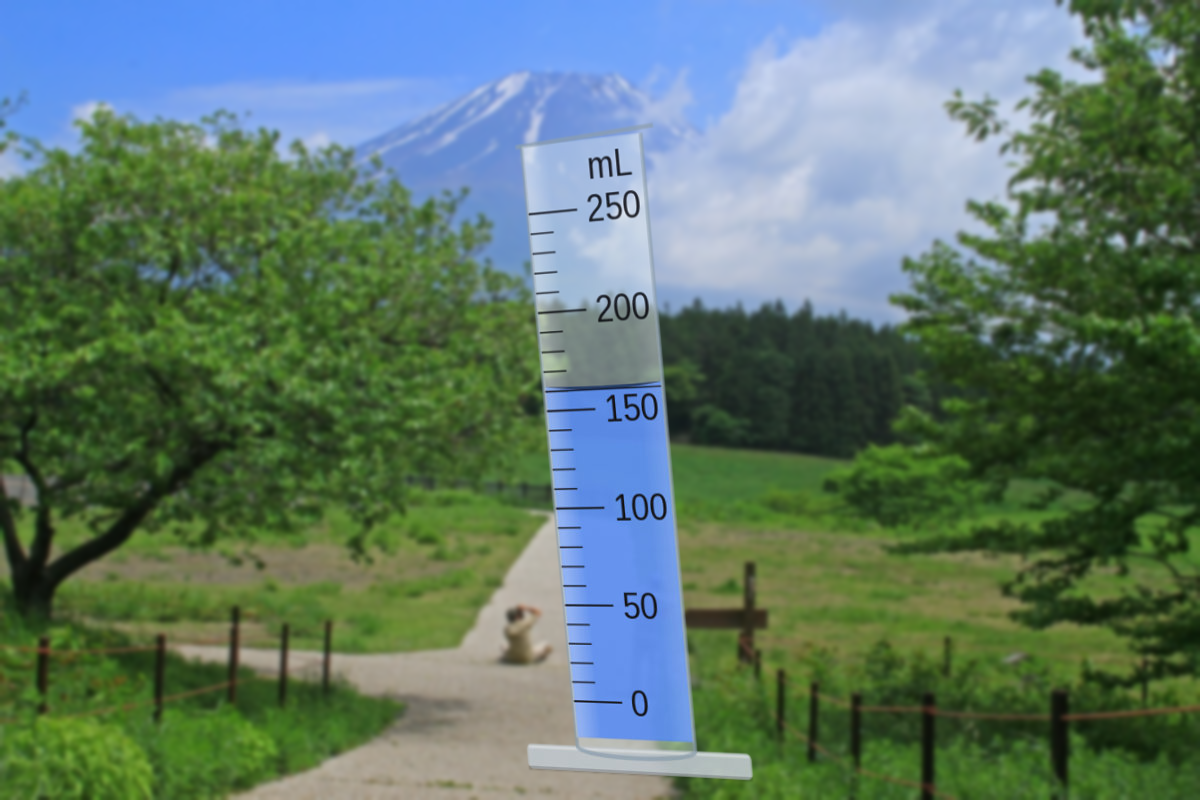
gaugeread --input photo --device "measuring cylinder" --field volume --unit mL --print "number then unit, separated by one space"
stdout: 160 mL
